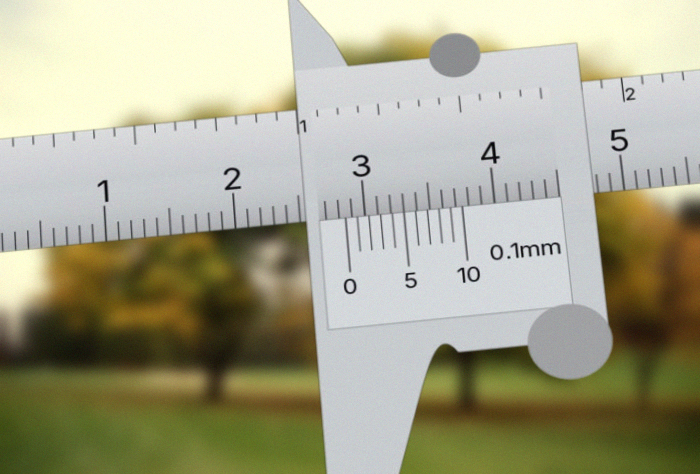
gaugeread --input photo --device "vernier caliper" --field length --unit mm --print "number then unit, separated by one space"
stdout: 28.5 mm
